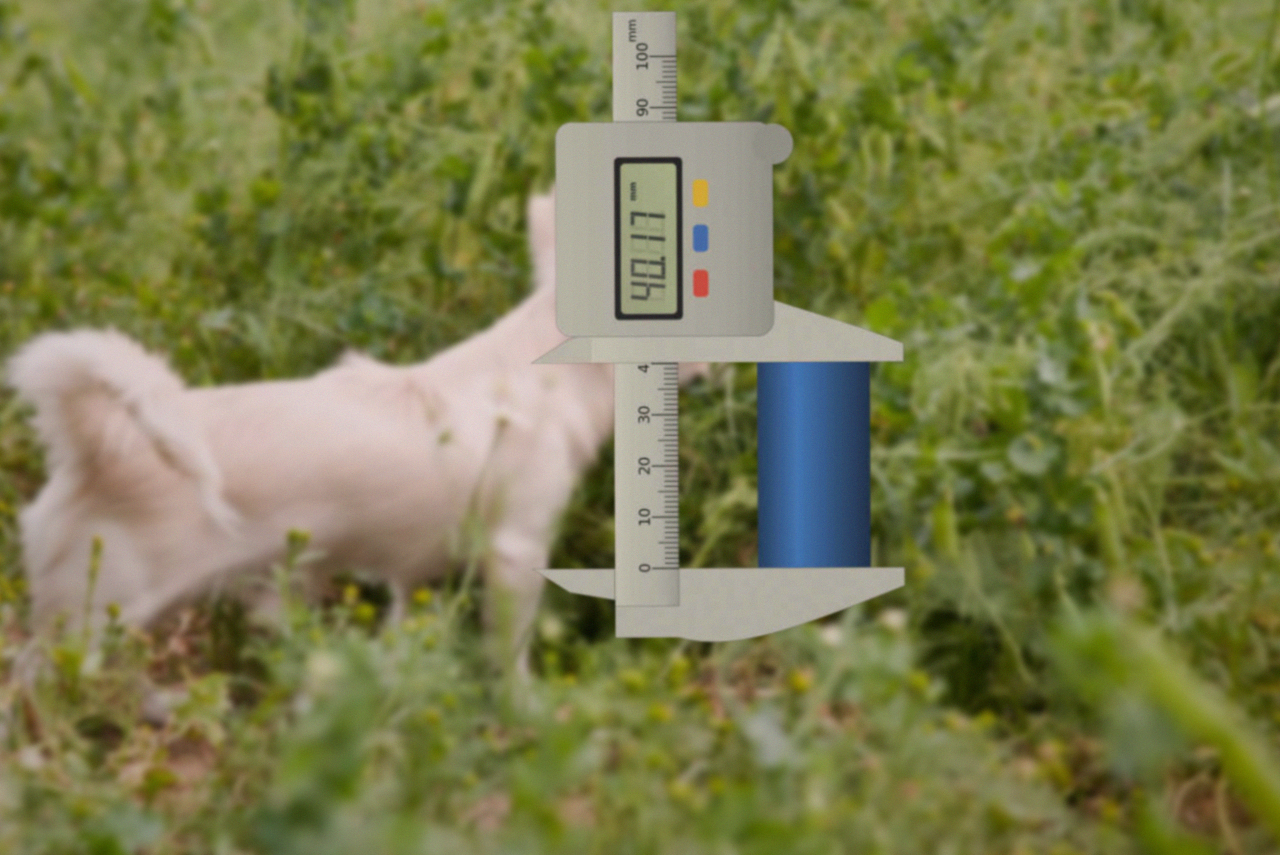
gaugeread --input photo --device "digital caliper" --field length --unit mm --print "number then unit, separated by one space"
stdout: 40.17 mm
